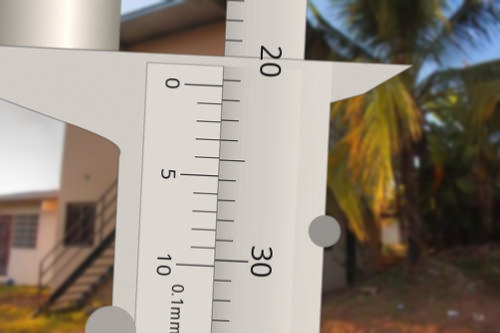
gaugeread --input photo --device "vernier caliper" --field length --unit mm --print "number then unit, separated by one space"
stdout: 21.3 mm
